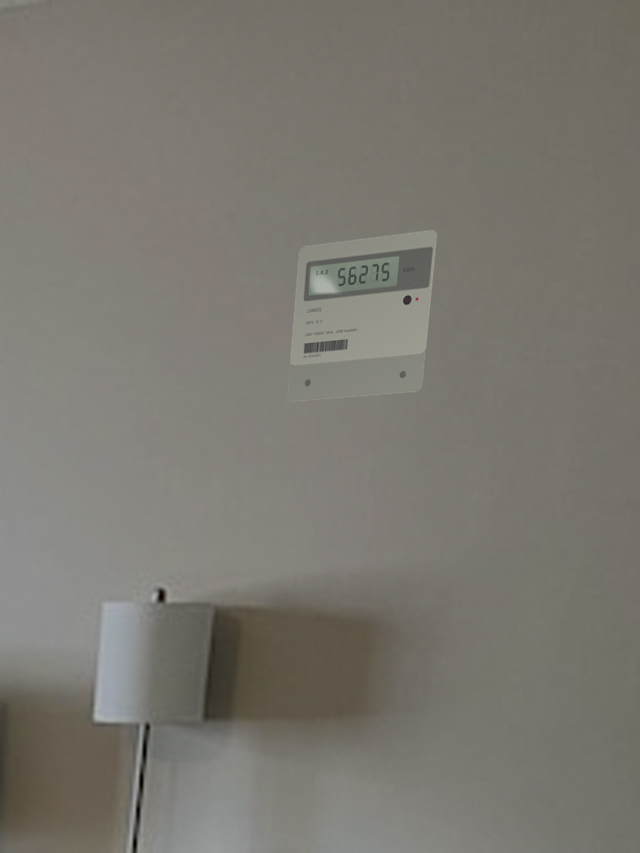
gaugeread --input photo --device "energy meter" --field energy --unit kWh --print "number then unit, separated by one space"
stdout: 56275 kWh
